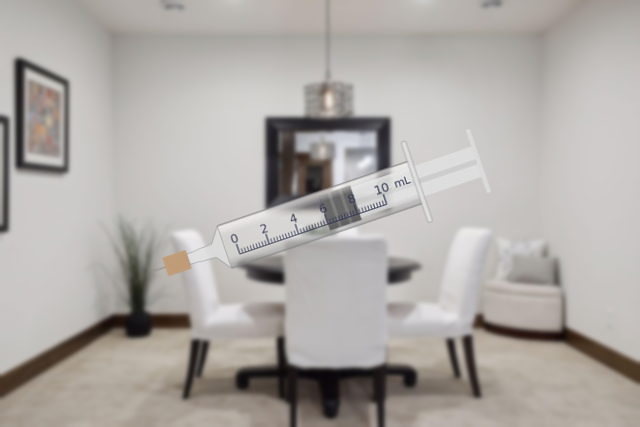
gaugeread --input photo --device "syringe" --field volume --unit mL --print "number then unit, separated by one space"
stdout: 6 mL
